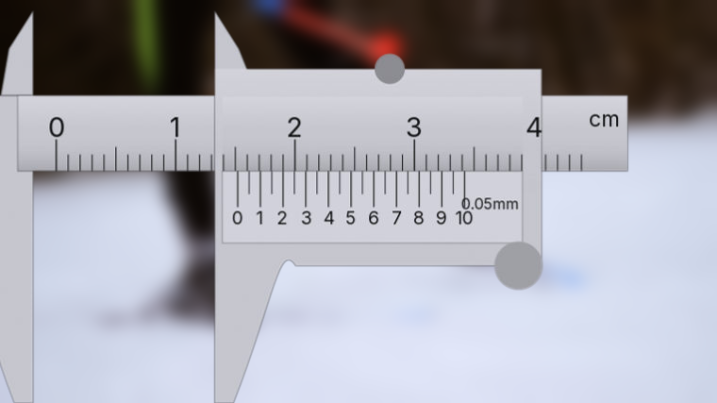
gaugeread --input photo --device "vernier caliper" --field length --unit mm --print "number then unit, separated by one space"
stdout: 15.2 mm
